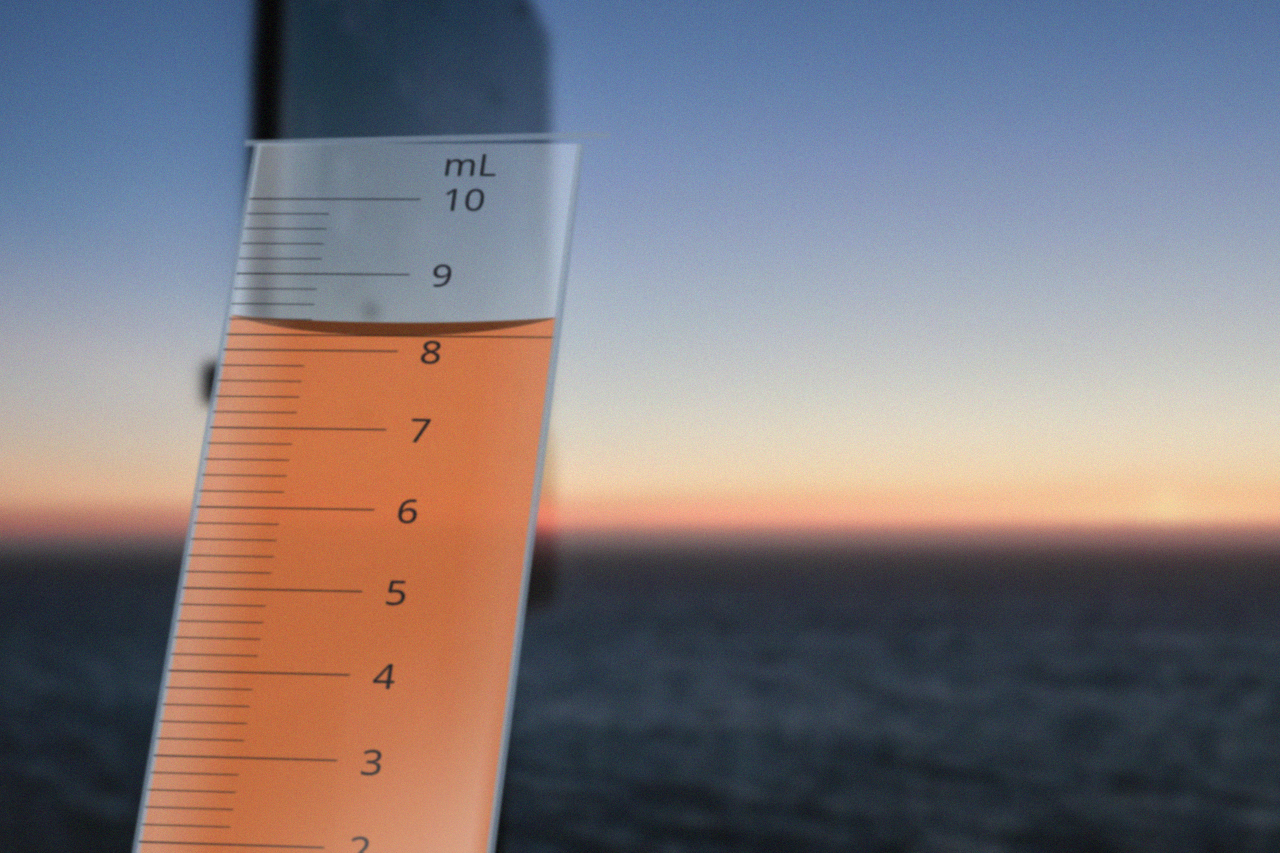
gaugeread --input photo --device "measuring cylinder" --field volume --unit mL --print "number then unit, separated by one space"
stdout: 8.2 mL
